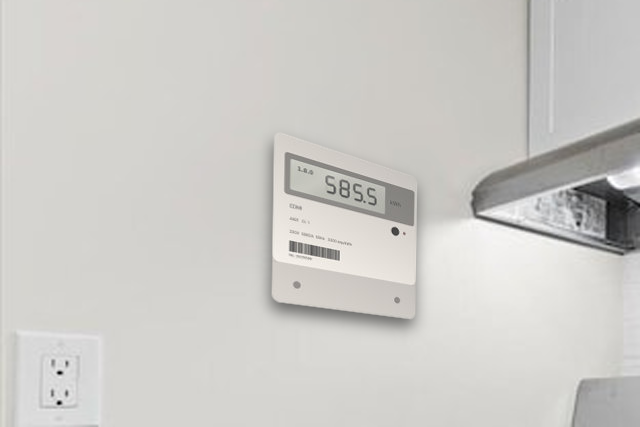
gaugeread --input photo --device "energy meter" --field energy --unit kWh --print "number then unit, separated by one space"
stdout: 585.5 kWh
